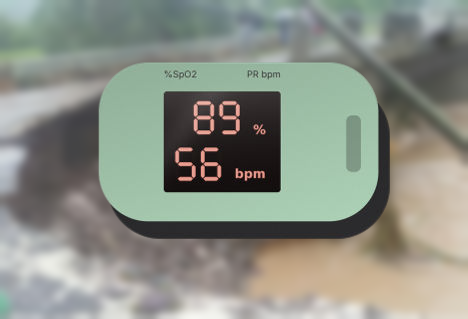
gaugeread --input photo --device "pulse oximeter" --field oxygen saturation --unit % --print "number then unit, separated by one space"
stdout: 89 %
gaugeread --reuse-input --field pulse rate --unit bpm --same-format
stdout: 56 bpm
